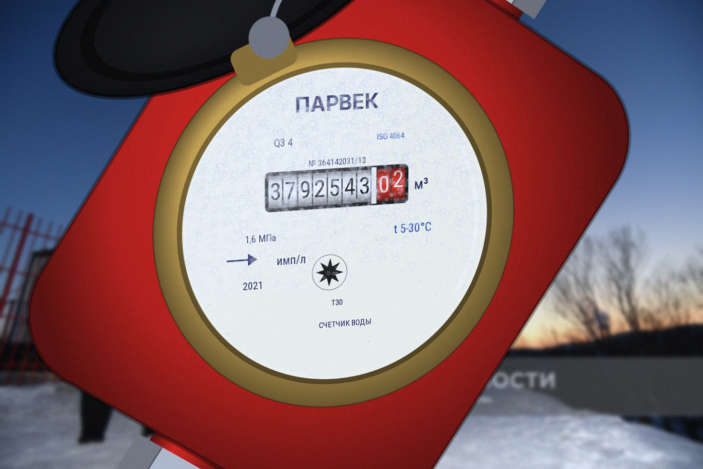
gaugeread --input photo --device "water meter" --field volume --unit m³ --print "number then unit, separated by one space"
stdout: 3792543.02 m³
